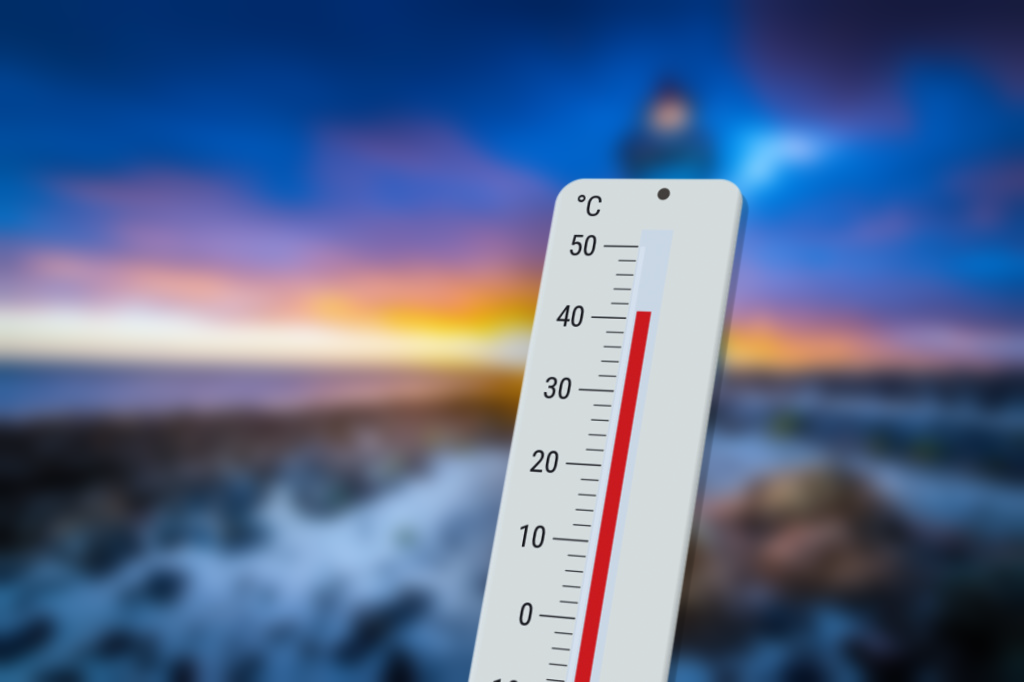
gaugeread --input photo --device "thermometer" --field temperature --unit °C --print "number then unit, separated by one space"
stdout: 41 °C
